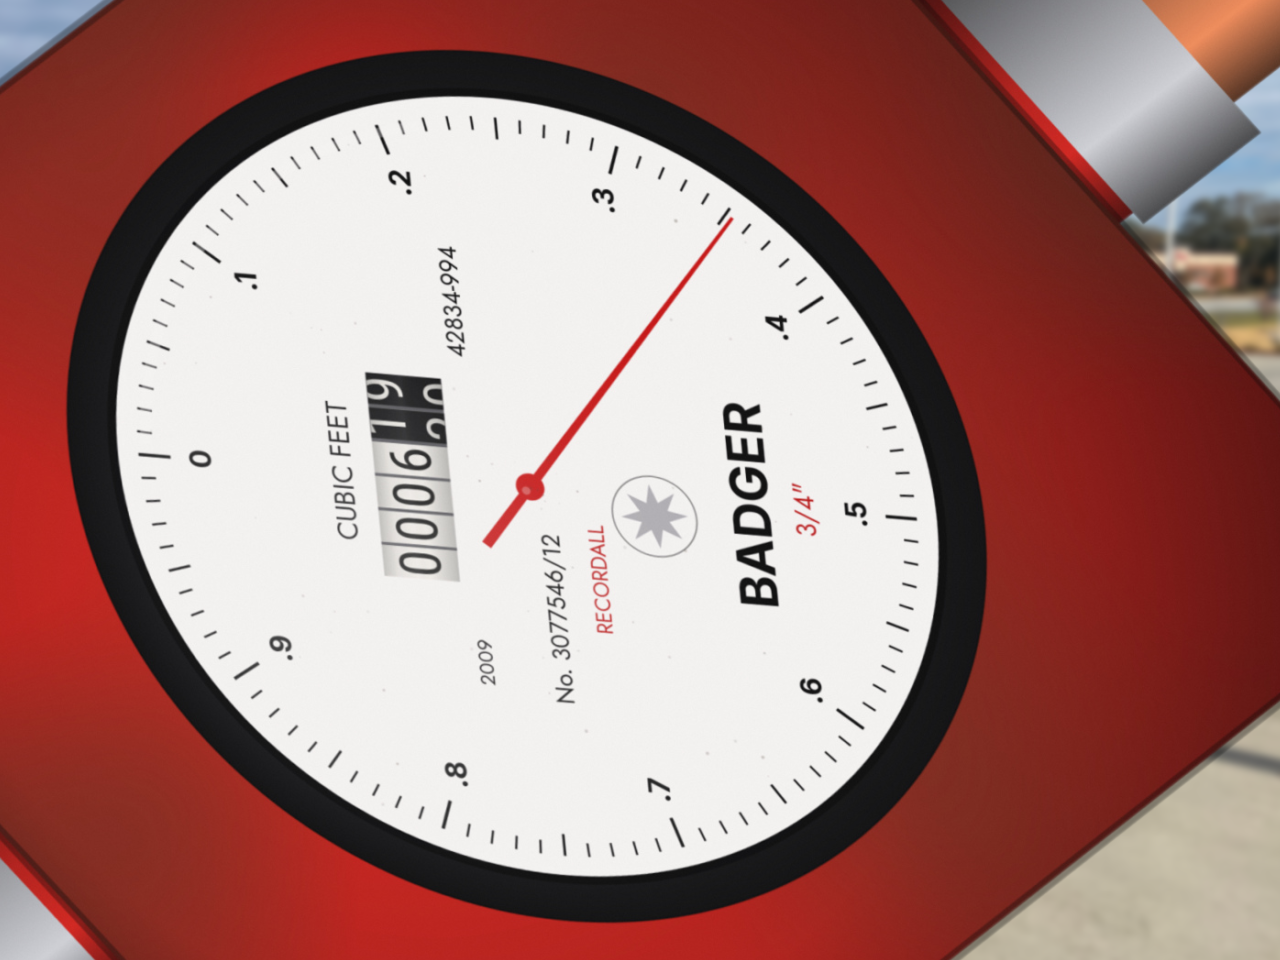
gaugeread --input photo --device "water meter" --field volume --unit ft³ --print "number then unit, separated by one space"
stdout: 619.35 ft³
